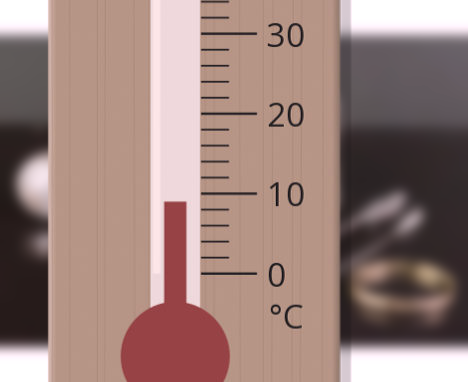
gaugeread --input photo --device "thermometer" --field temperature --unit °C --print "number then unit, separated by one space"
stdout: 9 °C
